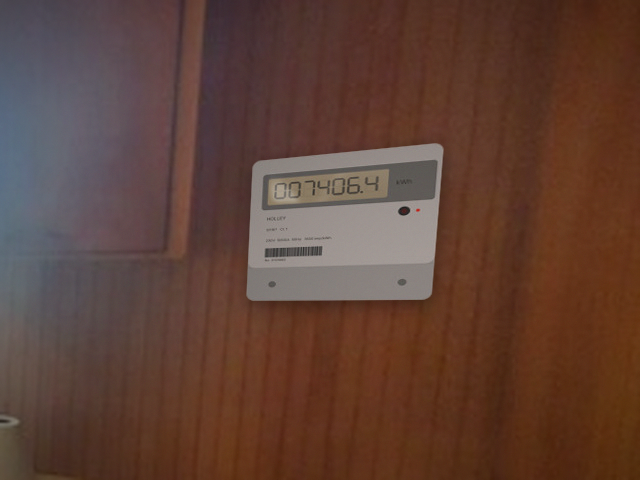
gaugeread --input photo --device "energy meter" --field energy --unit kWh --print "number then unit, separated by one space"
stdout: 7406.4 kWh
